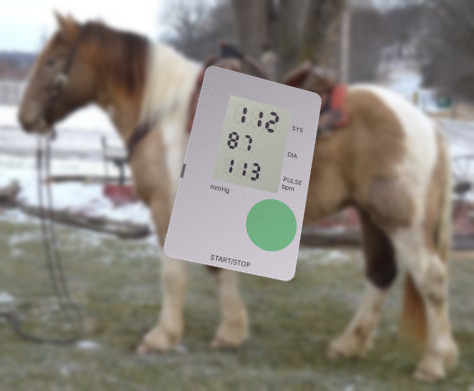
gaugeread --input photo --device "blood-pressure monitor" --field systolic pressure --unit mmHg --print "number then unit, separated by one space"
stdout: 112 mmHg
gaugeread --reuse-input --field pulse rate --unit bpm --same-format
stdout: 113 bpm
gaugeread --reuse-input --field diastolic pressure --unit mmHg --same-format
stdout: 87 mmHg
